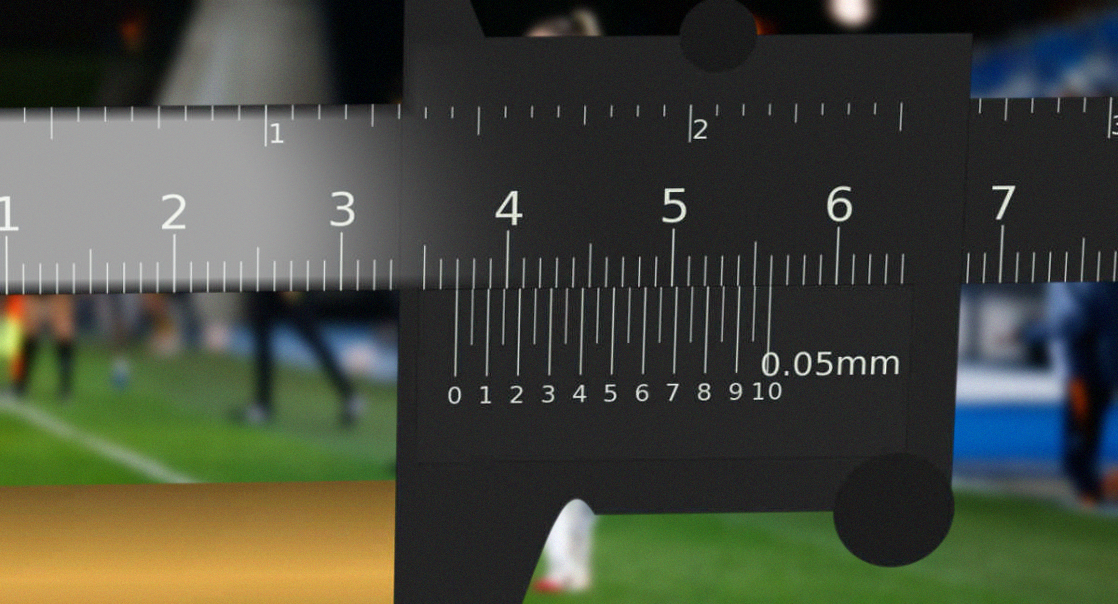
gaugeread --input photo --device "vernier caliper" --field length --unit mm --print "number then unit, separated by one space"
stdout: 37.0 mm
